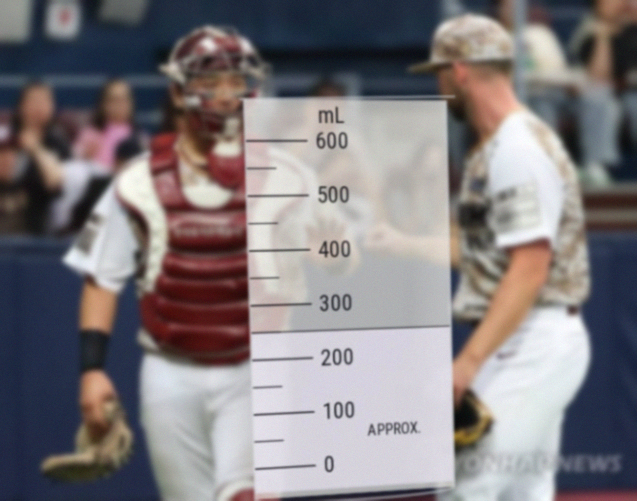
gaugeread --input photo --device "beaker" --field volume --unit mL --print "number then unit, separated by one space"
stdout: 250 mL
